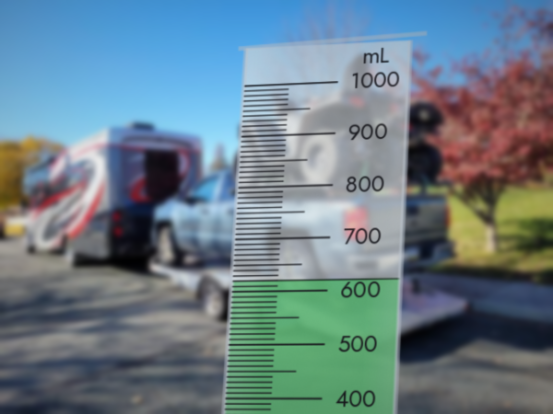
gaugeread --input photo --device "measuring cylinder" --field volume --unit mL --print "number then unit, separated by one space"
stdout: 620 mL
